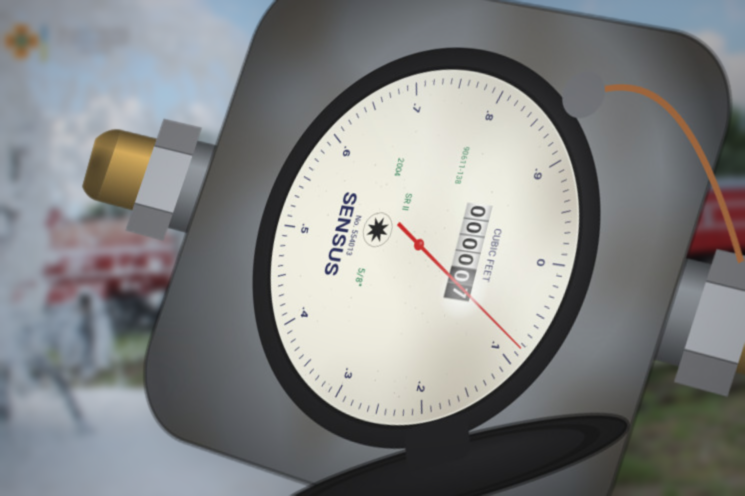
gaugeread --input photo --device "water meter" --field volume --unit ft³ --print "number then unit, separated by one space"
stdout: 7.08 ft³
